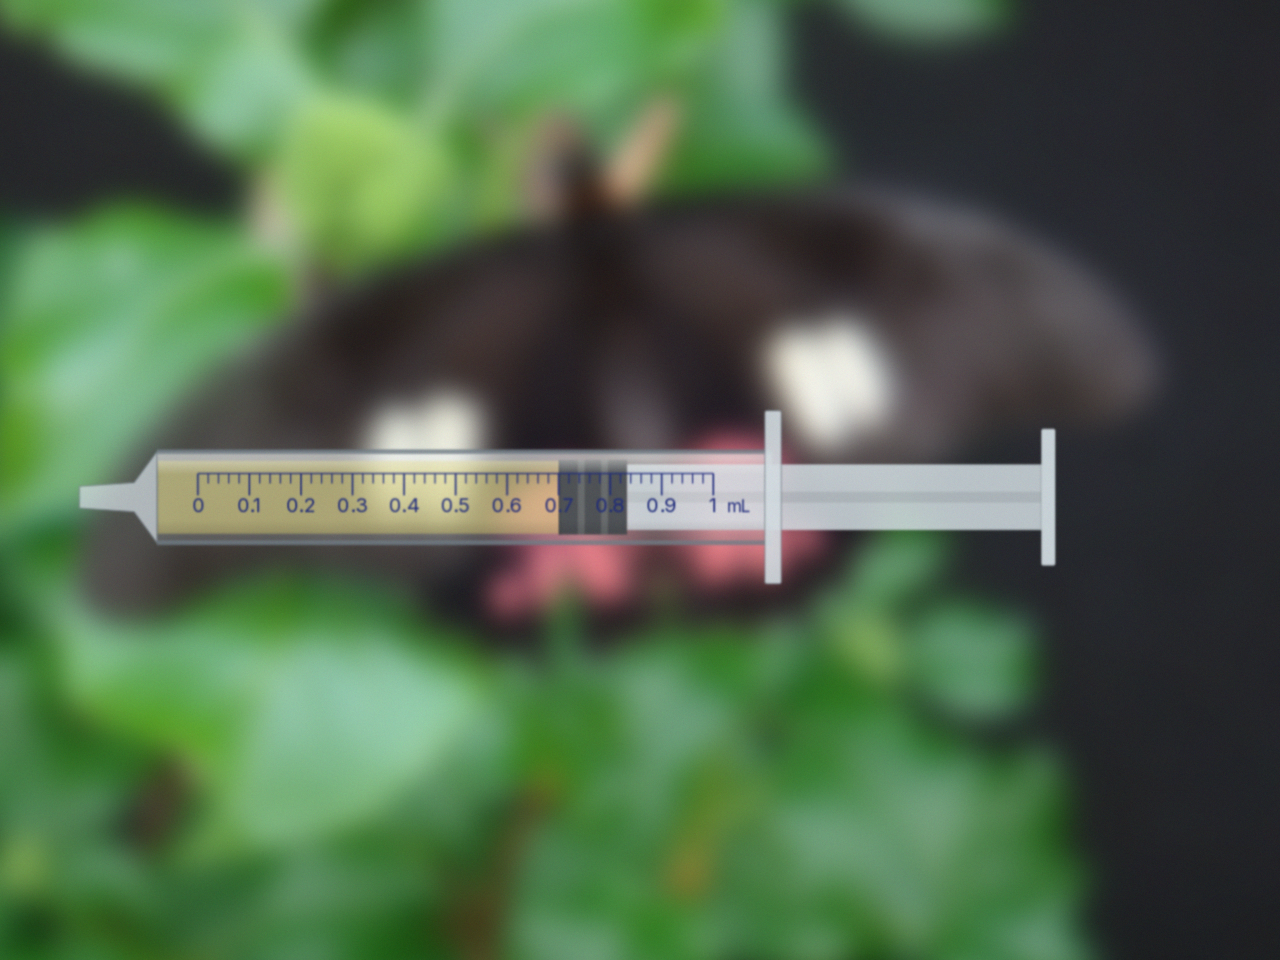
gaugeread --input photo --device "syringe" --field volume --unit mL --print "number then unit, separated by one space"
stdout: 0.7 mL
